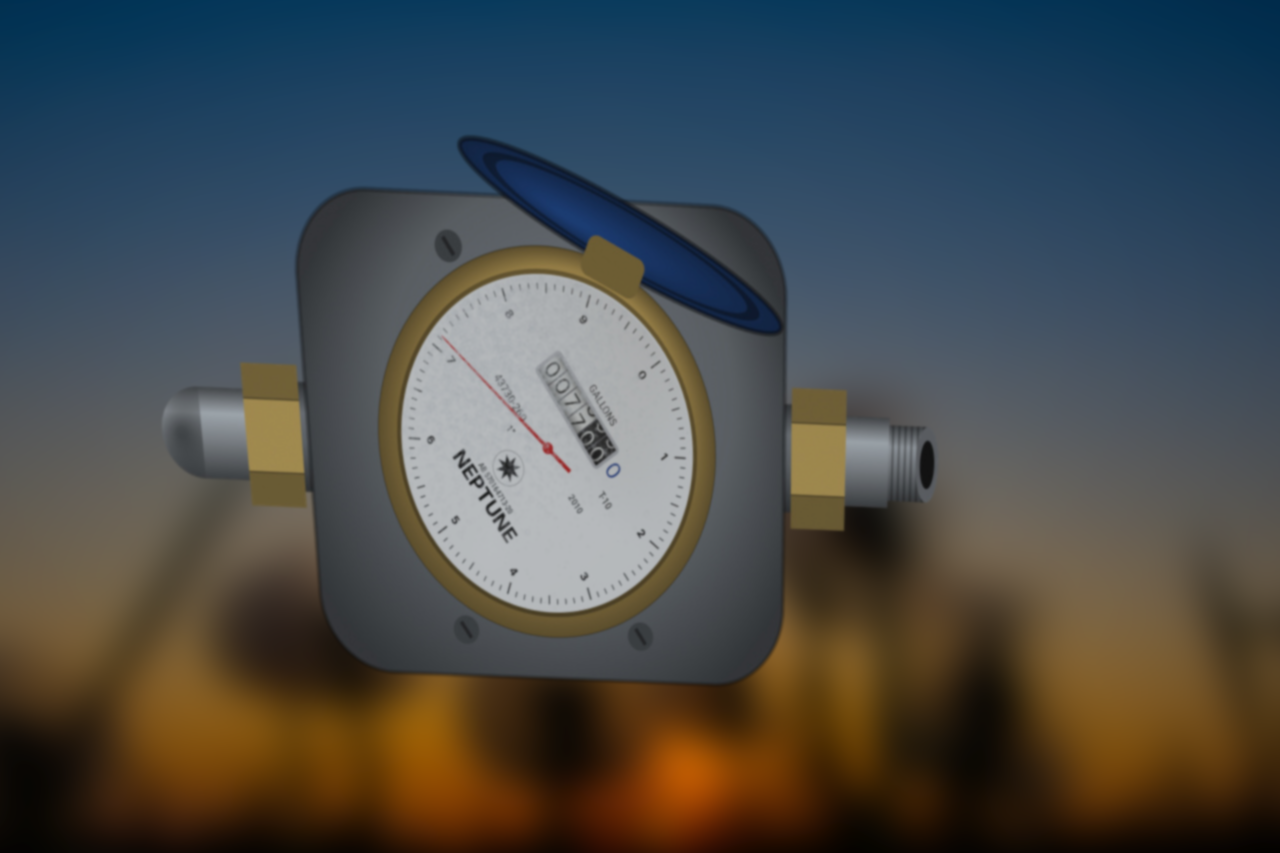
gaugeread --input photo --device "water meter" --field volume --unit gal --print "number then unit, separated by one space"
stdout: 76997.1 gal
